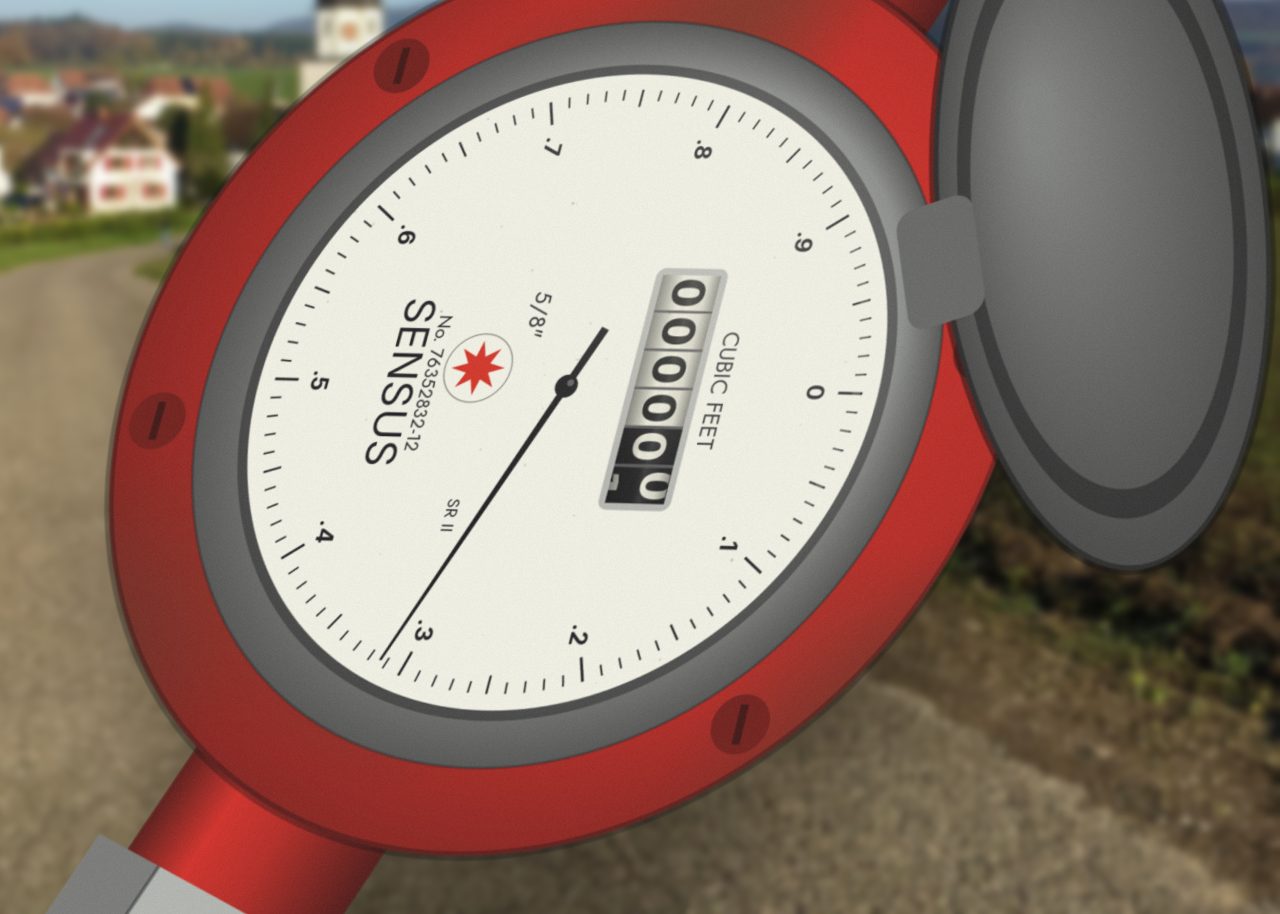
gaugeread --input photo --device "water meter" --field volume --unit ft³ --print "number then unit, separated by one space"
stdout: 0.31 ft³
